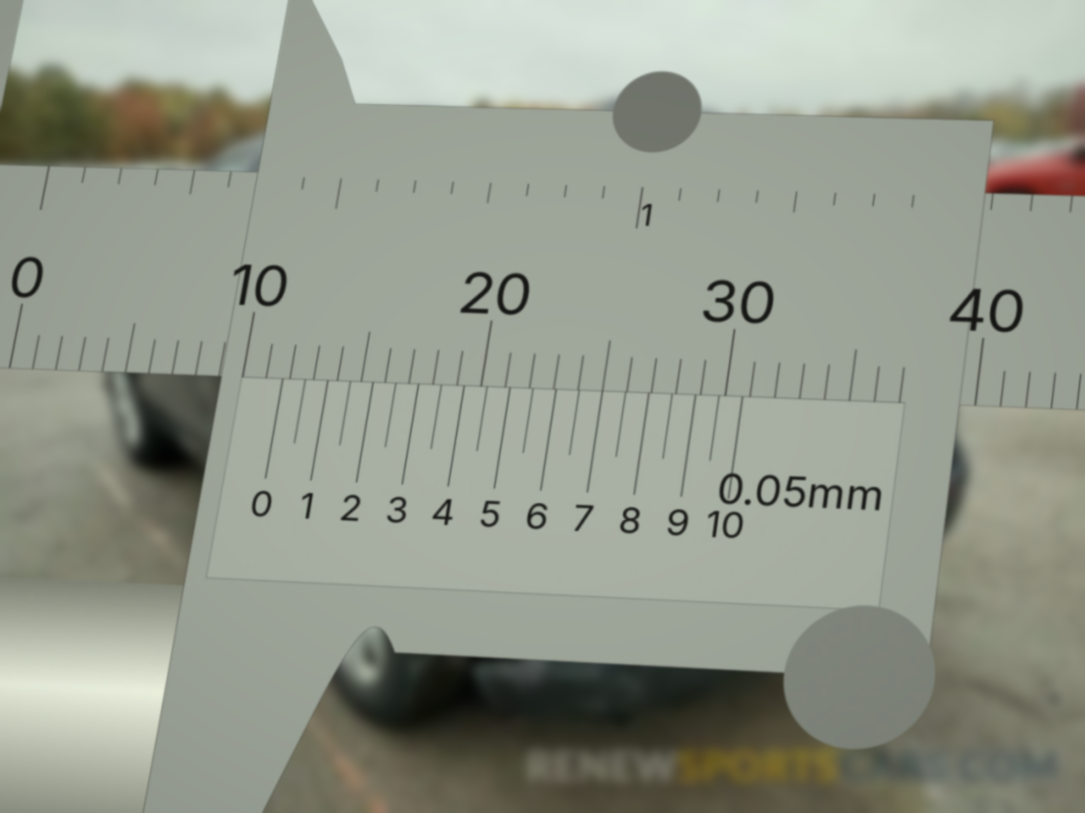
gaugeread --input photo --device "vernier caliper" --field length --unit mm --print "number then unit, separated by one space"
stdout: 11.7 mm
